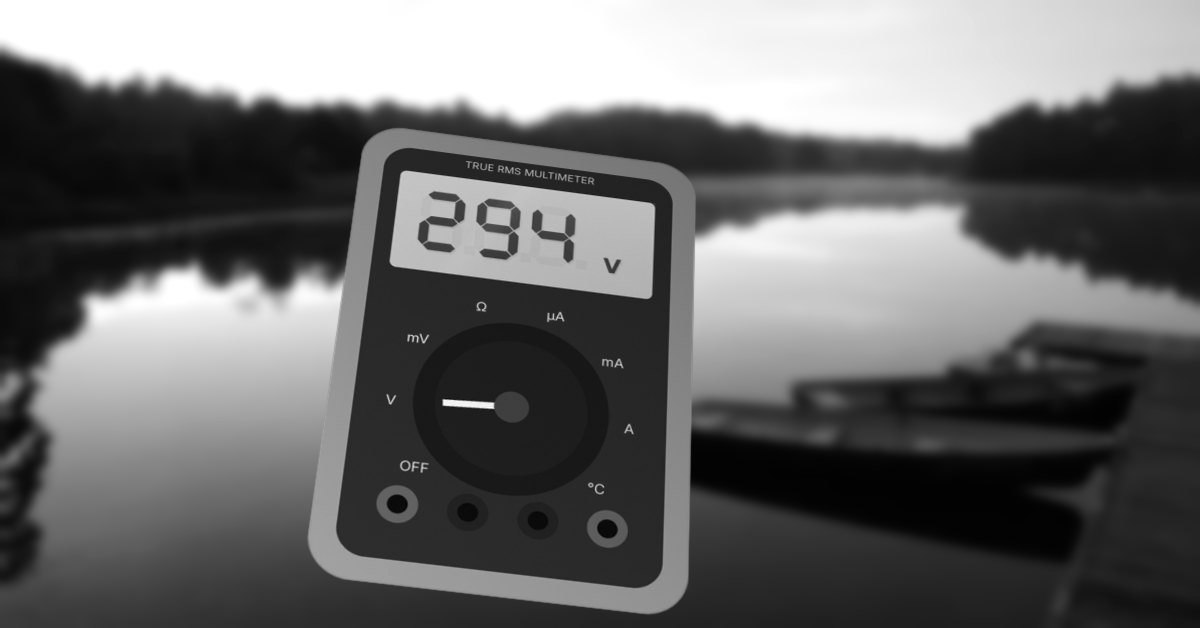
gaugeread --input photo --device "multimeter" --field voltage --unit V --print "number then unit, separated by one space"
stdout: 294 V
